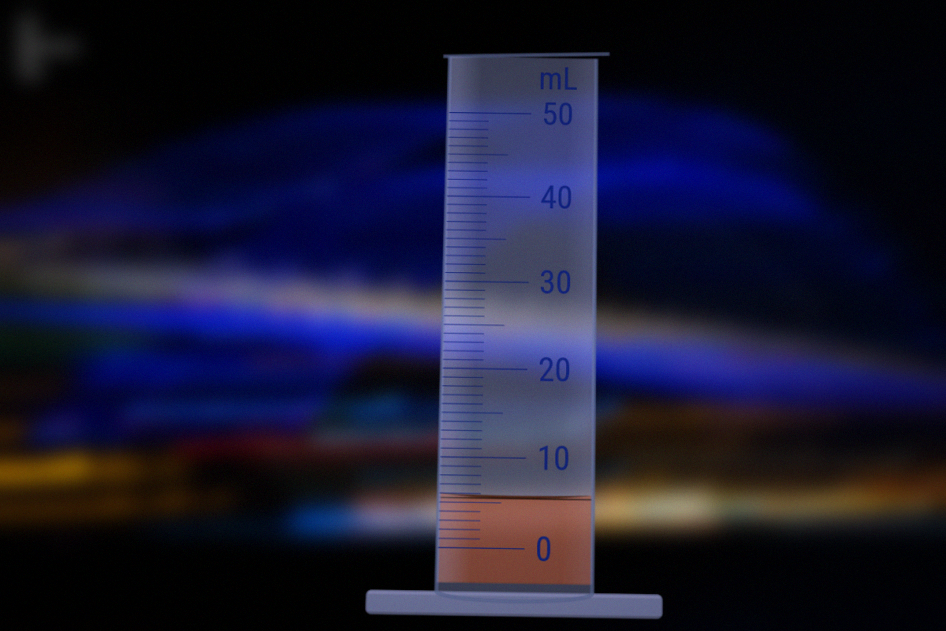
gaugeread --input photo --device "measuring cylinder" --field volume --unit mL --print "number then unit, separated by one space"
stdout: 5.5 mL
